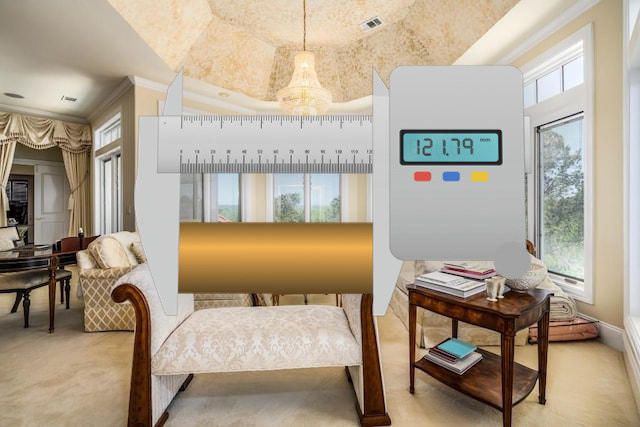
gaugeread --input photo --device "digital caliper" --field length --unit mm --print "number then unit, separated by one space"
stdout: 121.79 mm
